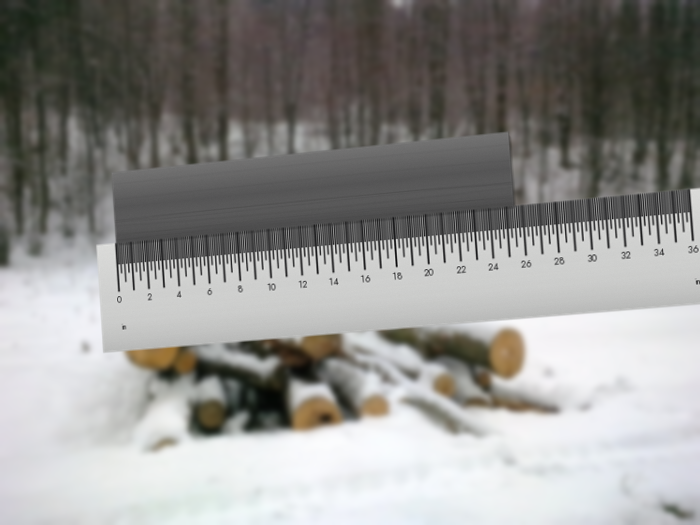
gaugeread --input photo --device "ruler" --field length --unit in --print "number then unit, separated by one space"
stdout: 25.5 in
